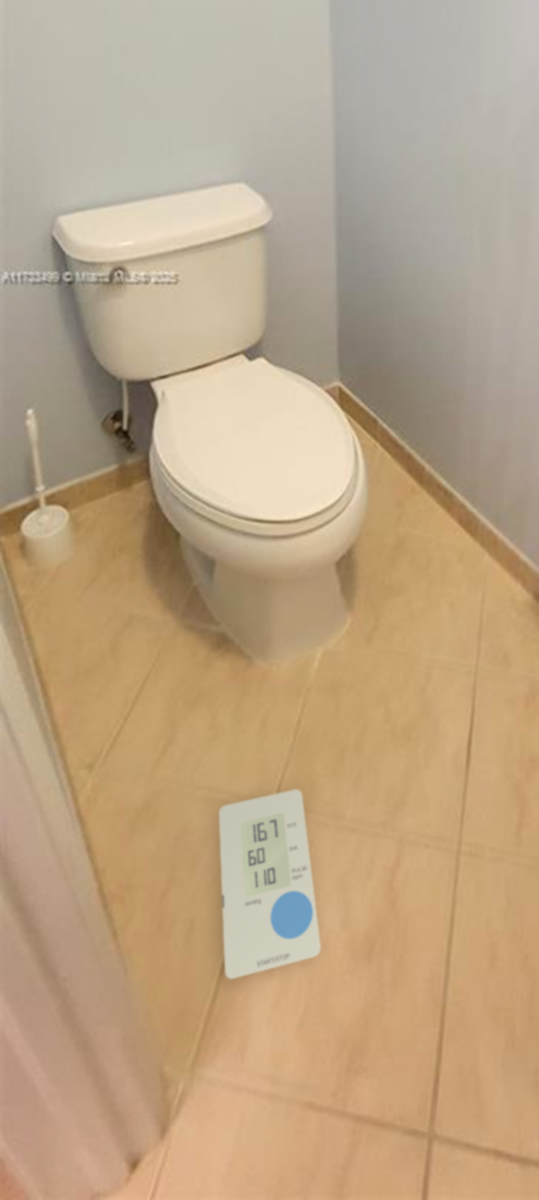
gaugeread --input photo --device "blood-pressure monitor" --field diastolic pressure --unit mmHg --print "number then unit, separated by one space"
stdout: 60 mmHg
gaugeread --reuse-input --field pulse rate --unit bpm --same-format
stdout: 110 bpm
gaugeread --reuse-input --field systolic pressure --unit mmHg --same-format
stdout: 167 mmHg
